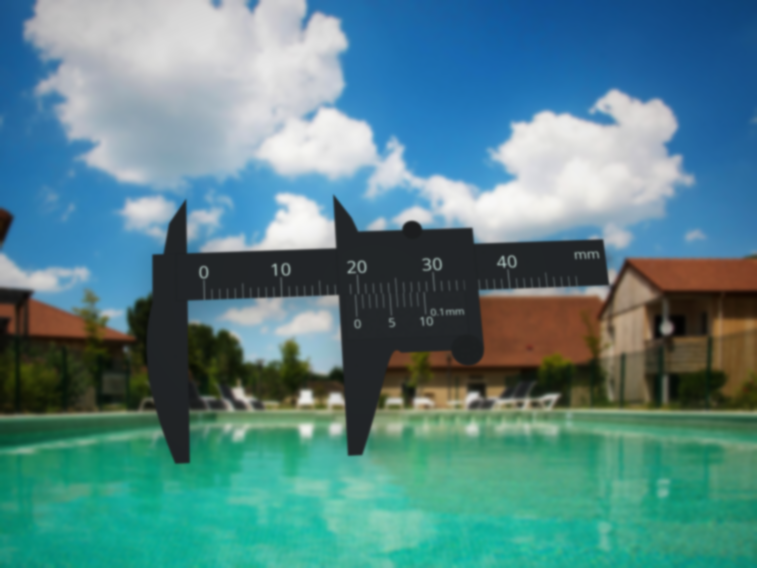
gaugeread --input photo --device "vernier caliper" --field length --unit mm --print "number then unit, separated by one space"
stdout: 19.6 mm
